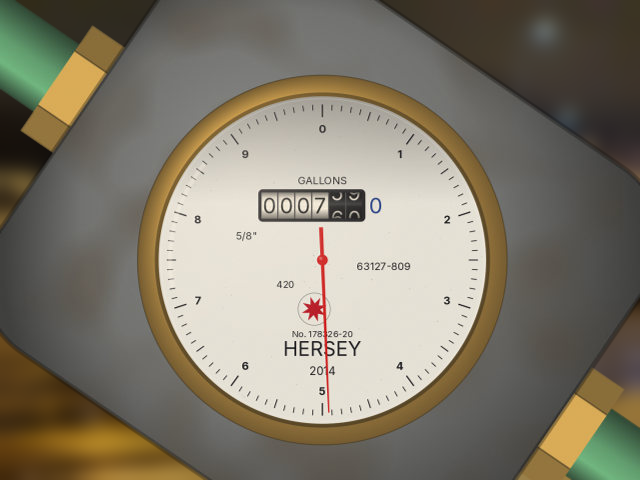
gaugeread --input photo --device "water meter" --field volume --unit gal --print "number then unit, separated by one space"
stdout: 7594.9 gal
